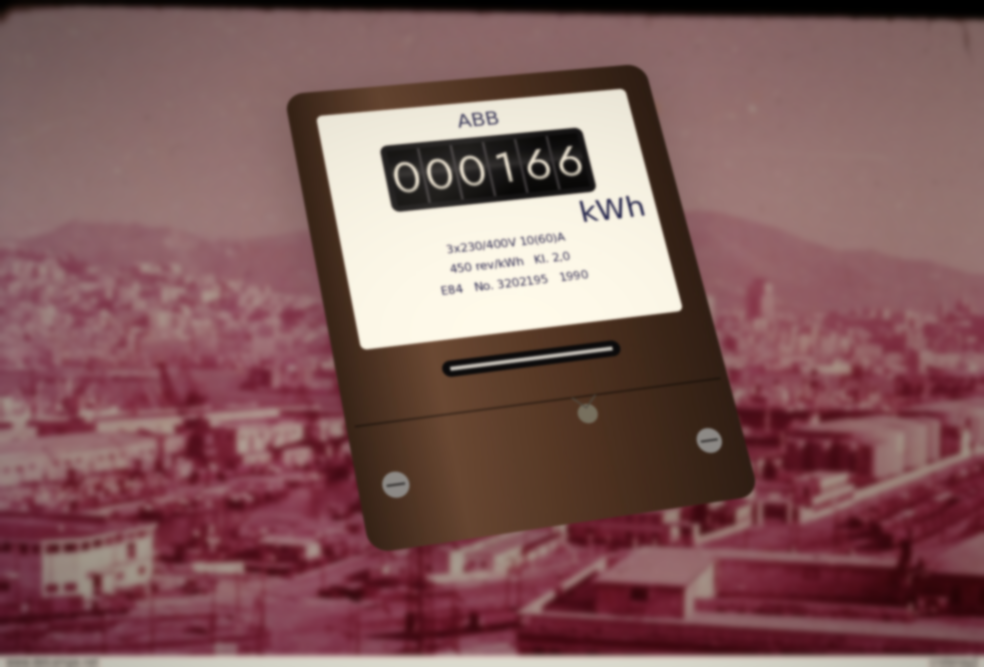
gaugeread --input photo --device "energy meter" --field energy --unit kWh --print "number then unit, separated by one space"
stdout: 166 kWh
